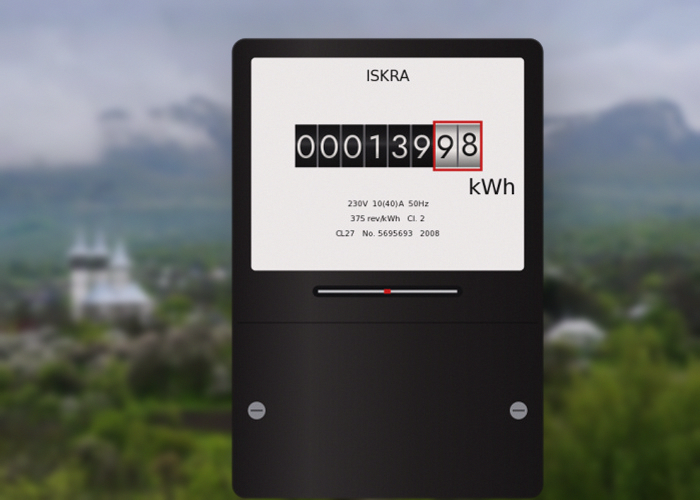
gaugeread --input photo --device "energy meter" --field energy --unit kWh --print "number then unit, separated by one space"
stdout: 139.98 kWh
